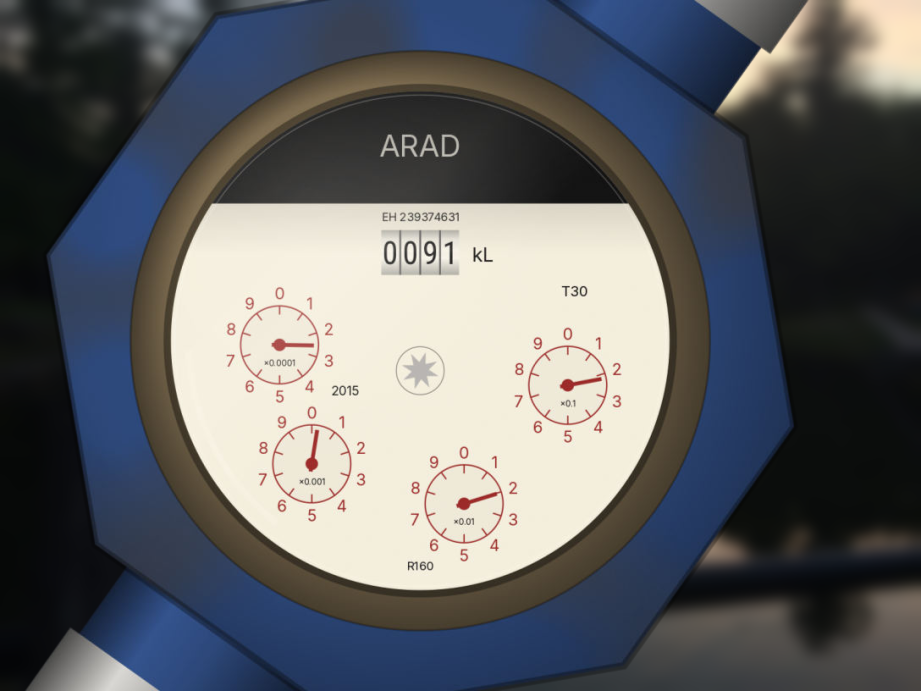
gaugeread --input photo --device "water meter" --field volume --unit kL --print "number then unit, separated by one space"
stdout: 91.2202 kL
